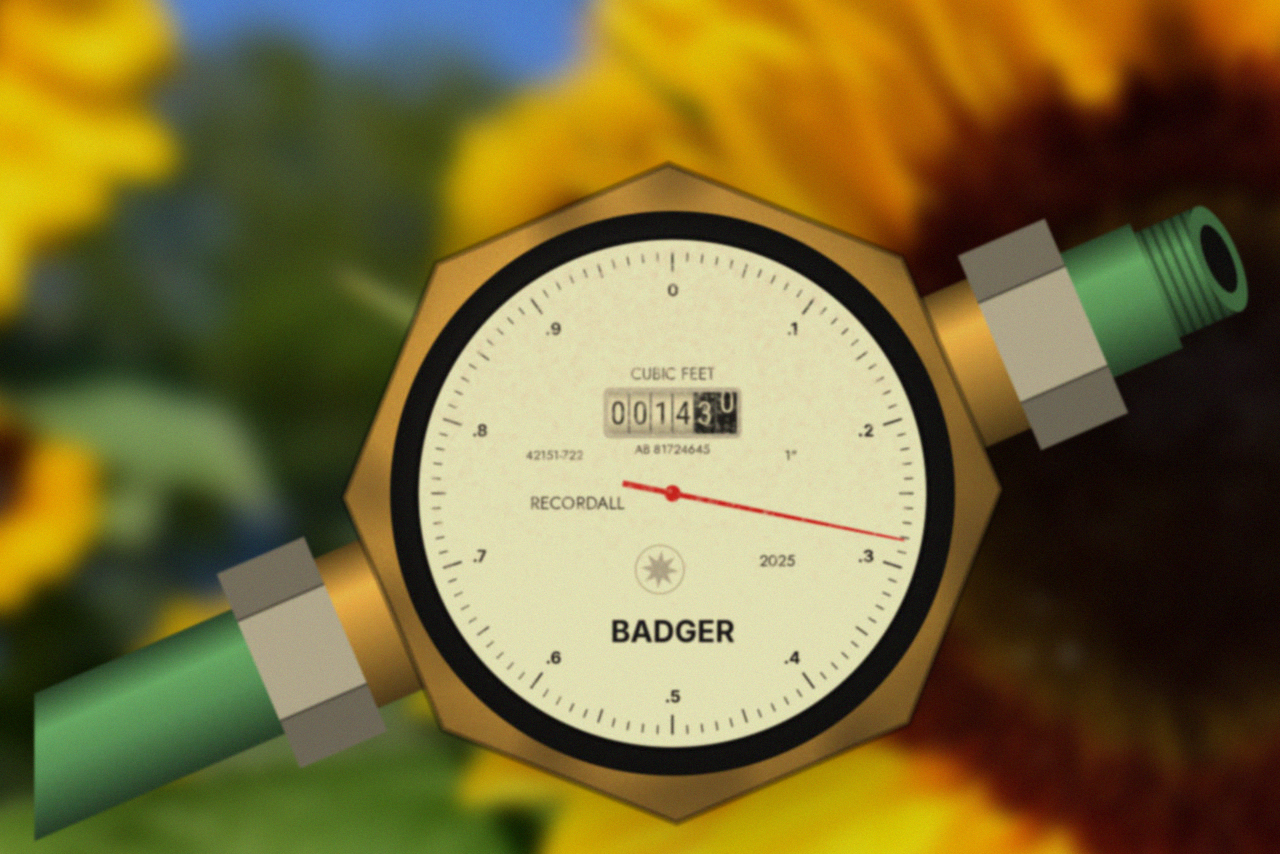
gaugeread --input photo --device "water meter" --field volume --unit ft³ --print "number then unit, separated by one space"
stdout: 1430.28 ft³
